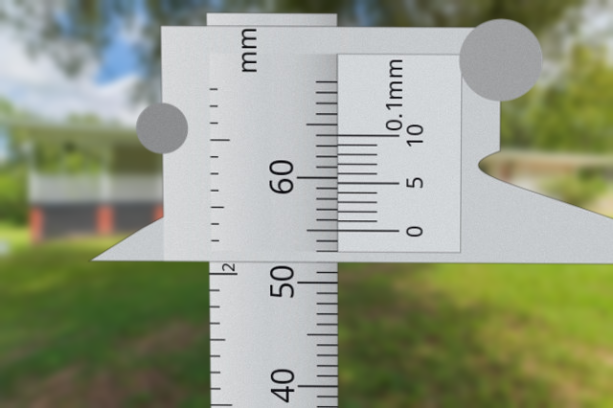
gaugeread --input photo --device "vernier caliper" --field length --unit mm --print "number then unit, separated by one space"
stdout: 55.0 mm
